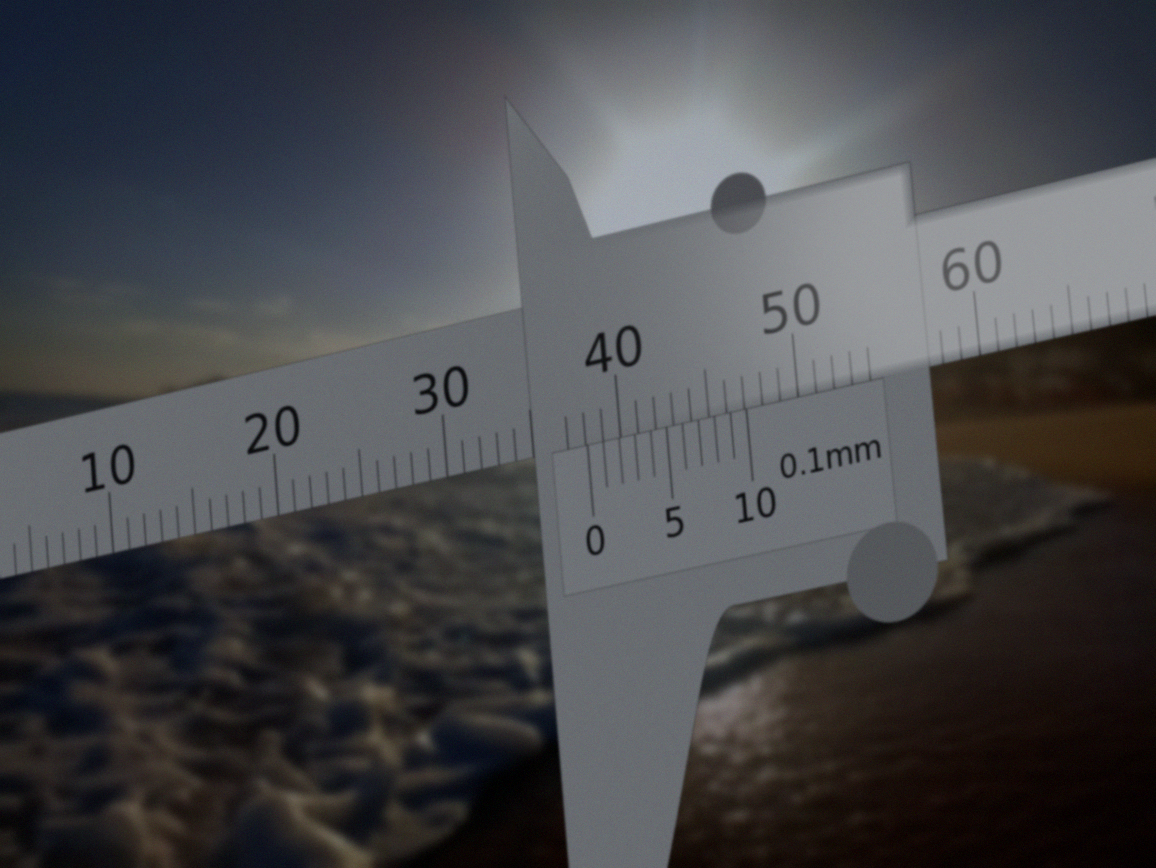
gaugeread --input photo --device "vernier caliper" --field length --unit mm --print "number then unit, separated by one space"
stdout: 38.1 mm
